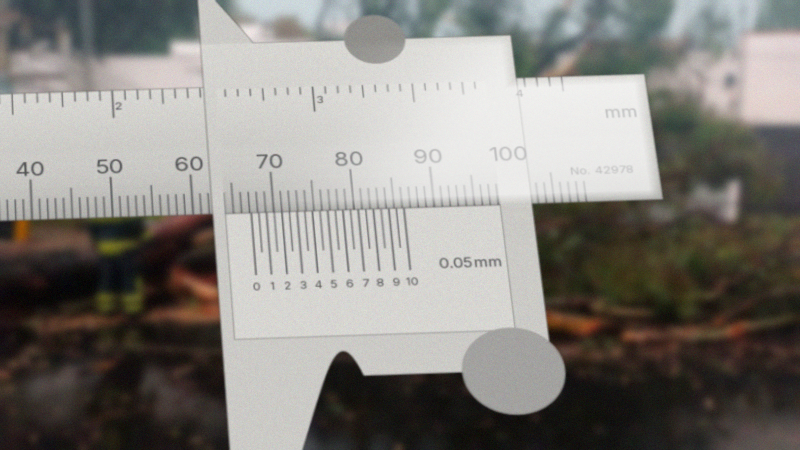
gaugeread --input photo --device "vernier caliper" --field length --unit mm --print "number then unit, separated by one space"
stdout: 67.2 mm
